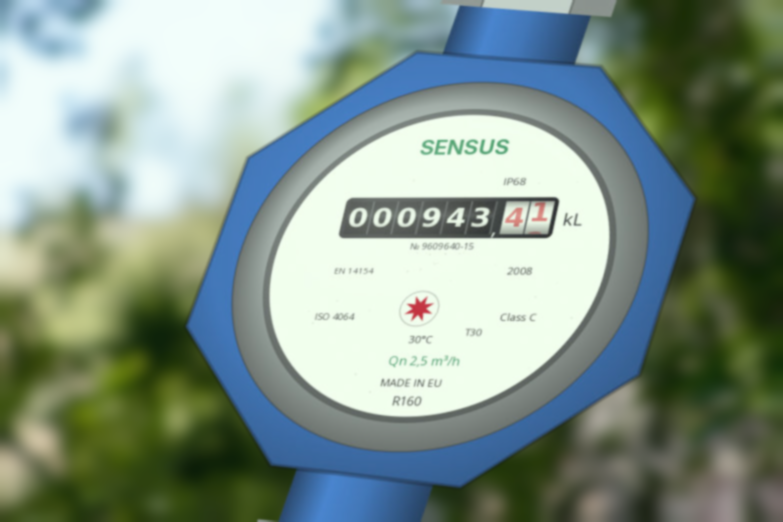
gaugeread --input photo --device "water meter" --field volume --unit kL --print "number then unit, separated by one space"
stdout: 943.41 kL
